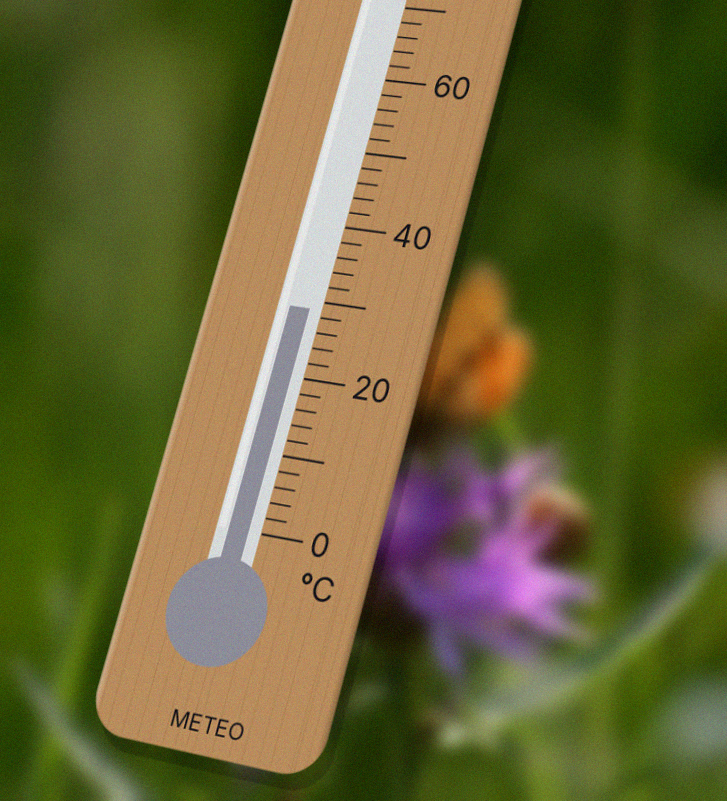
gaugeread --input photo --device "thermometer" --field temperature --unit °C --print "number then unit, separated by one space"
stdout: 29 °C
